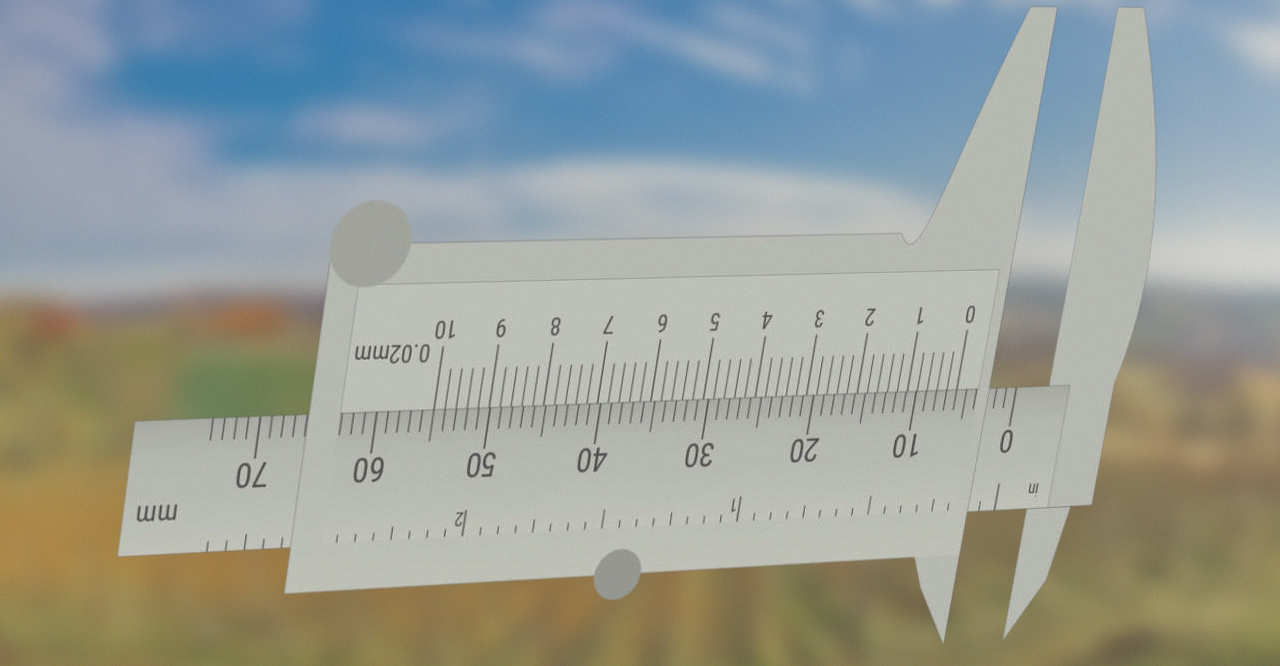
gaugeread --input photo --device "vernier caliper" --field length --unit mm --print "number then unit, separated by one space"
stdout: 6.0 mm
